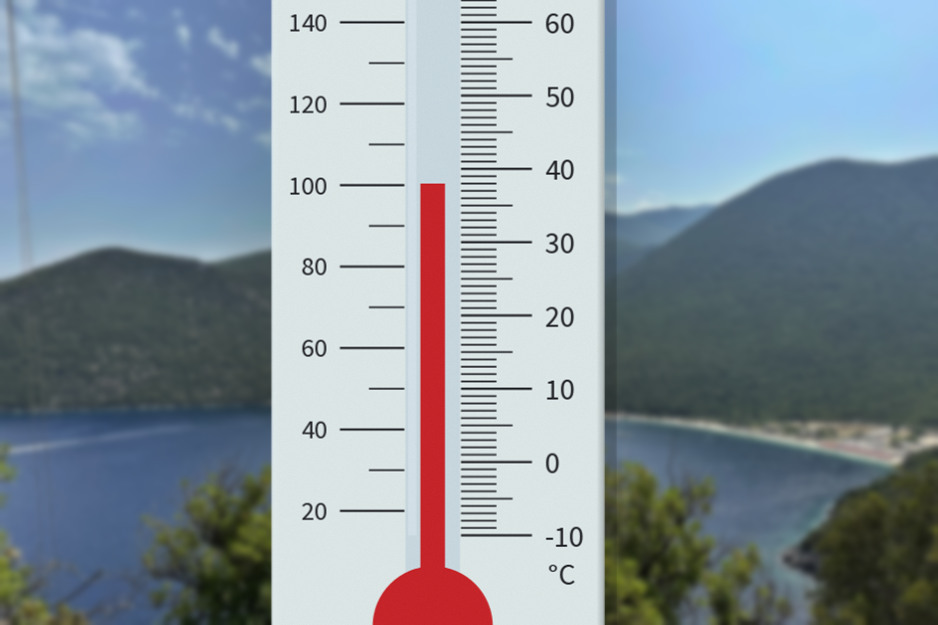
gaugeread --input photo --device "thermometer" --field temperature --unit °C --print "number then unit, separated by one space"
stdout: 38 °C
